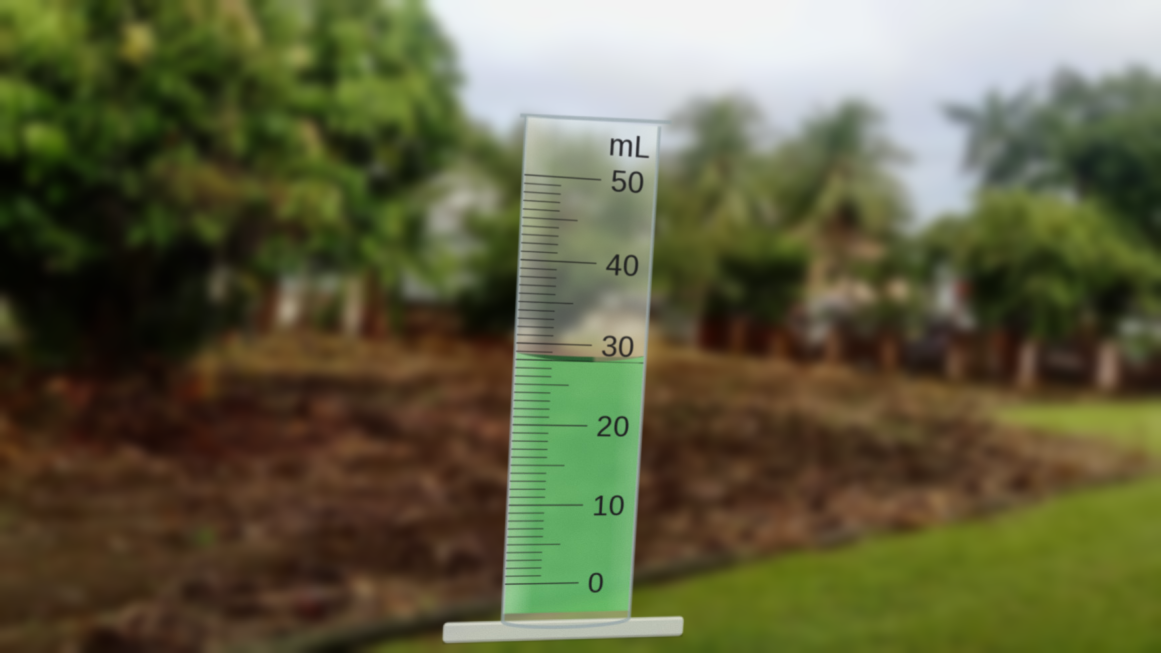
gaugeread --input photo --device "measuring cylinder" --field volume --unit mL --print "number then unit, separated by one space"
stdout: 28 mL
